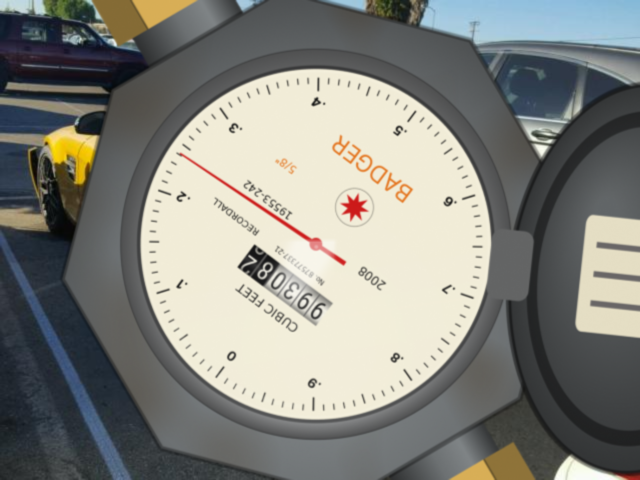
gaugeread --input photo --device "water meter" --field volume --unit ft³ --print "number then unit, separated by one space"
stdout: 993082.24 ft³
